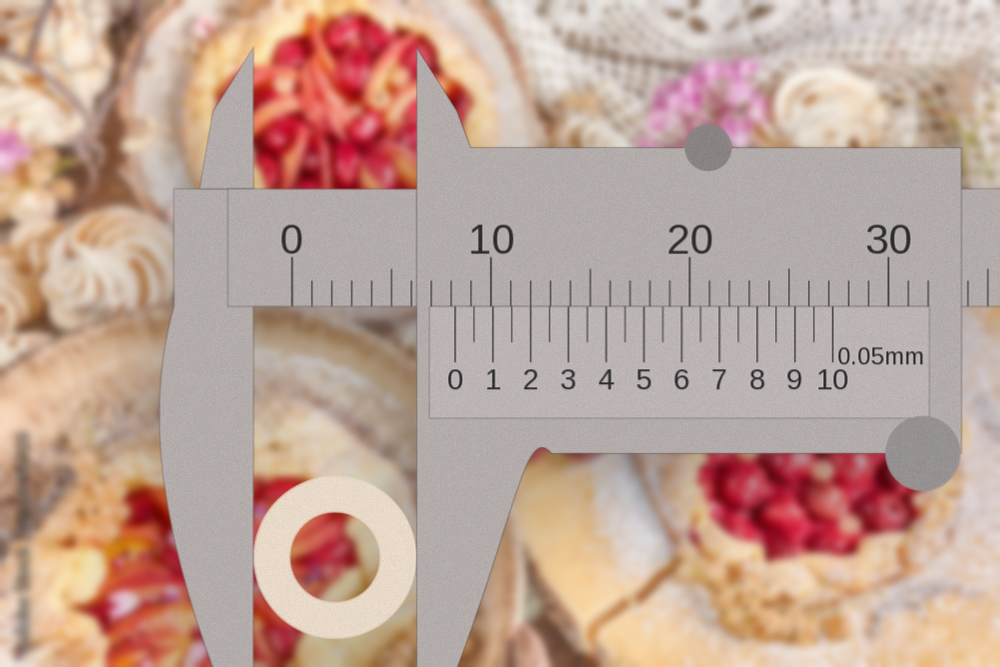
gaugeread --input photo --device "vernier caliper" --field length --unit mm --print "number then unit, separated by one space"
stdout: 8.2 mm
